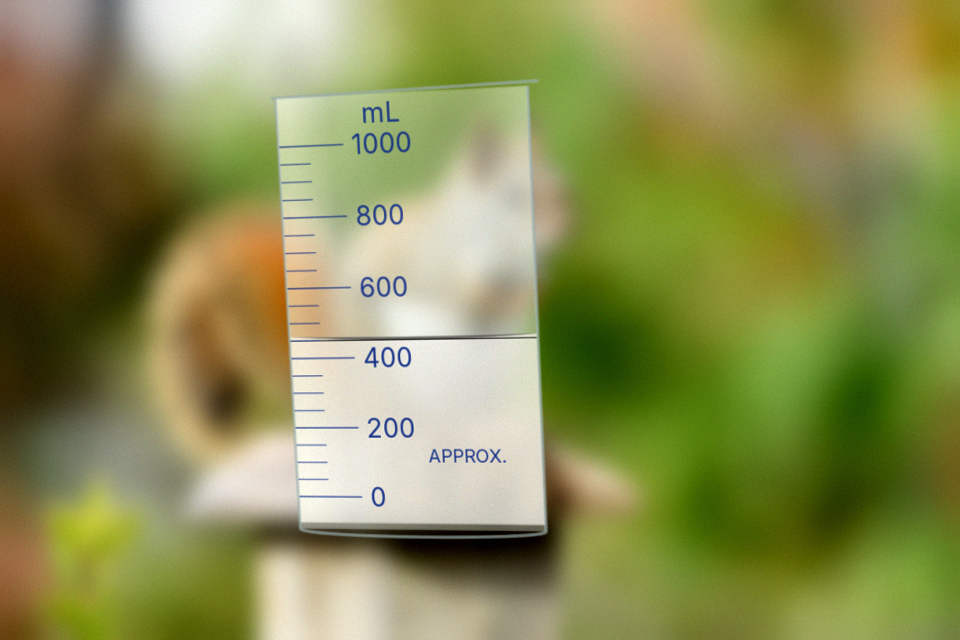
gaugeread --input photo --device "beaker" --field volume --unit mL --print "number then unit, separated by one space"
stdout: 450 mL
